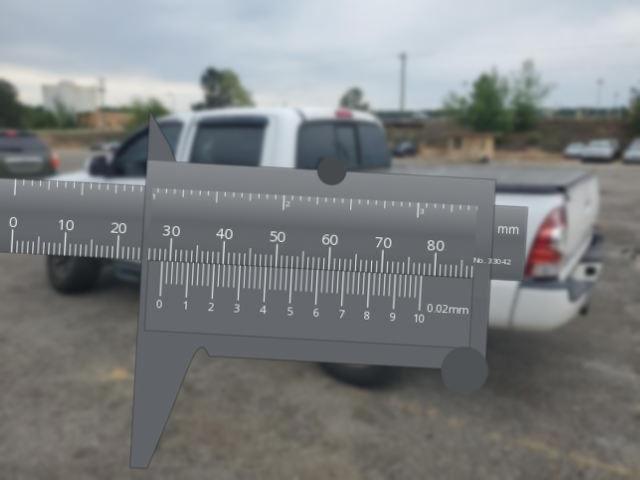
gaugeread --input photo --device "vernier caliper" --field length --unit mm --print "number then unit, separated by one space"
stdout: 28.5 mm
